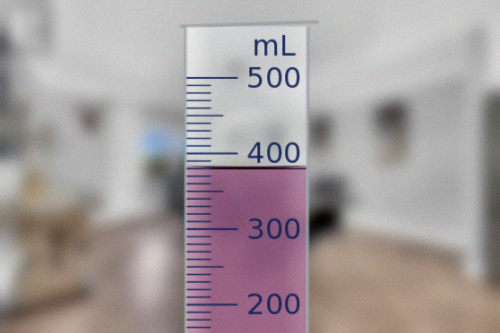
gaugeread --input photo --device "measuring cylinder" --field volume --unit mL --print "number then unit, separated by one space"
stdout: 380 mL
